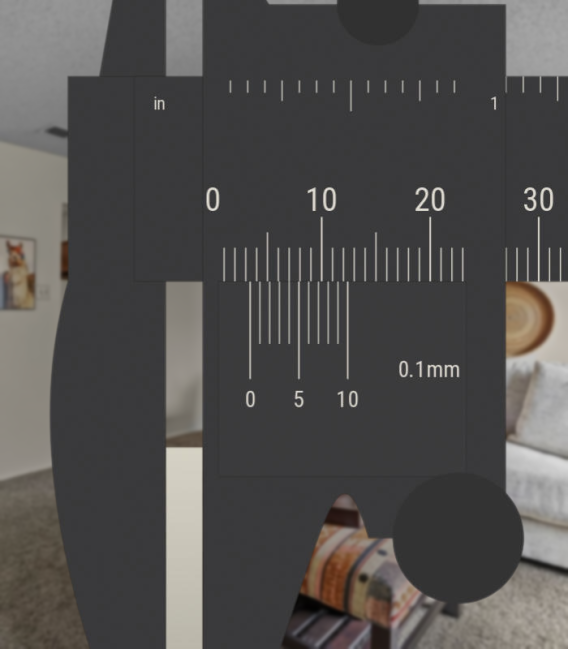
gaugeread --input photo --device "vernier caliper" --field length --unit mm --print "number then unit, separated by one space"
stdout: 3.4 mm
